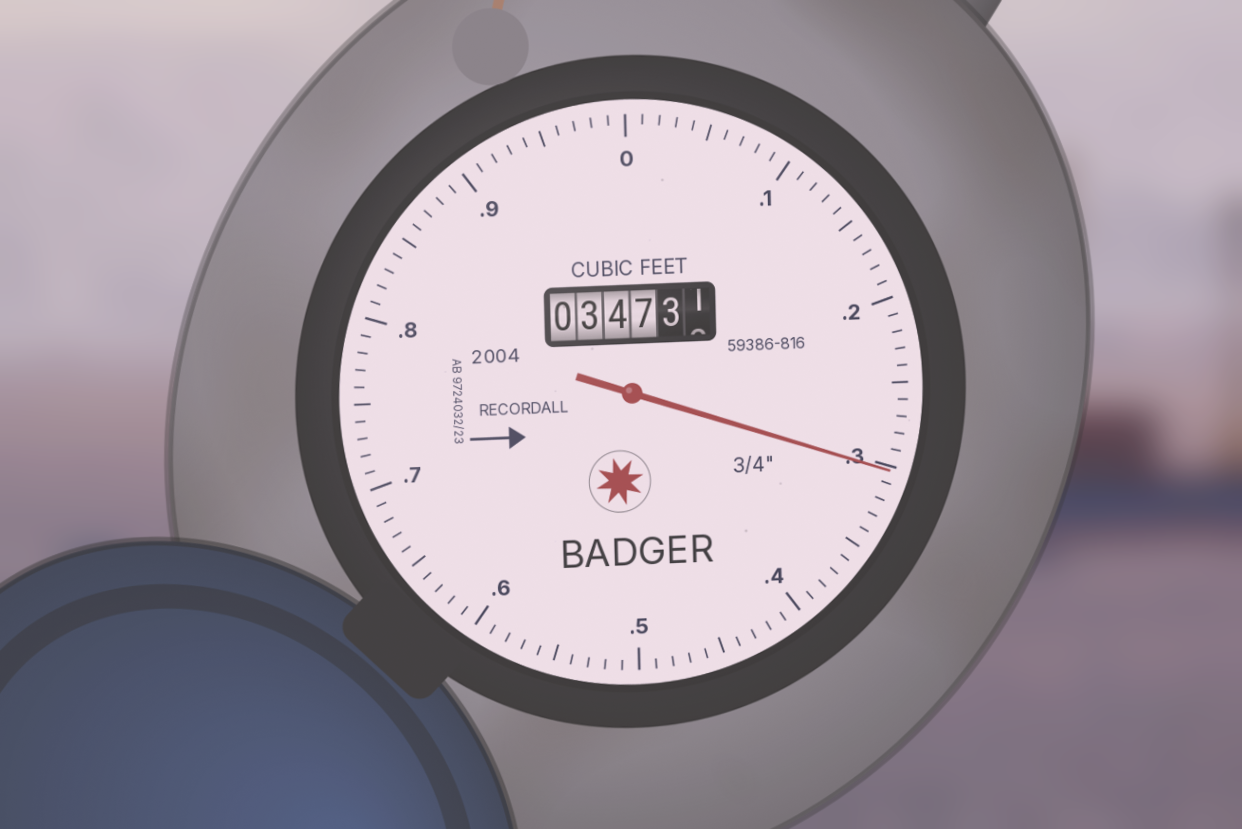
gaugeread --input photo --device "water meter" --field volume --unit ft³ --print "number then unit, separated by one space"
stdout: 34731.30 ft³
